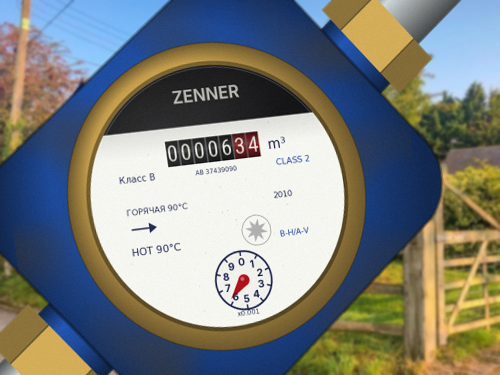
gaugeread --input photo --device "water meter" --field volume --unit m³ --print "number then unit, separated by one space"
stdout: 6.346 m³
